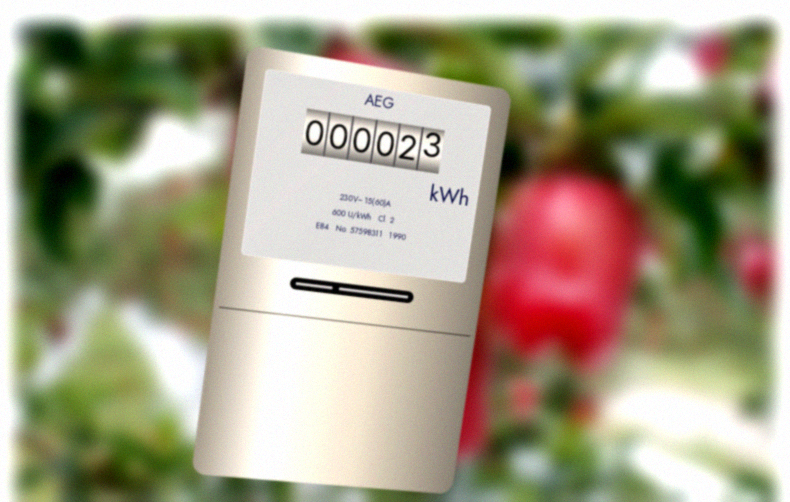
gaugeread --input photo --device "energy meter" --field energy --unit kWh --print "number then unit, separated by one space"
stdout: 23 kWh
